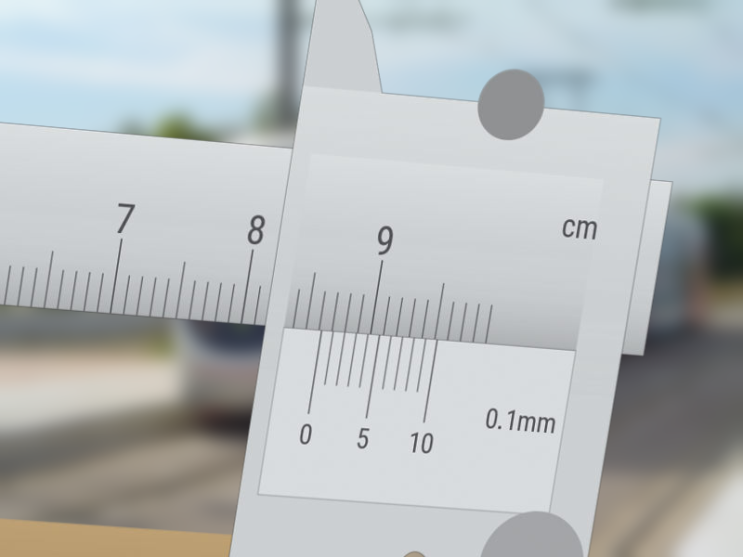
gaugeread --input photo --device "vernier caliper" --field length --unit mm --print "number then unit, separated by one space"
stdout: 86.2 mm
